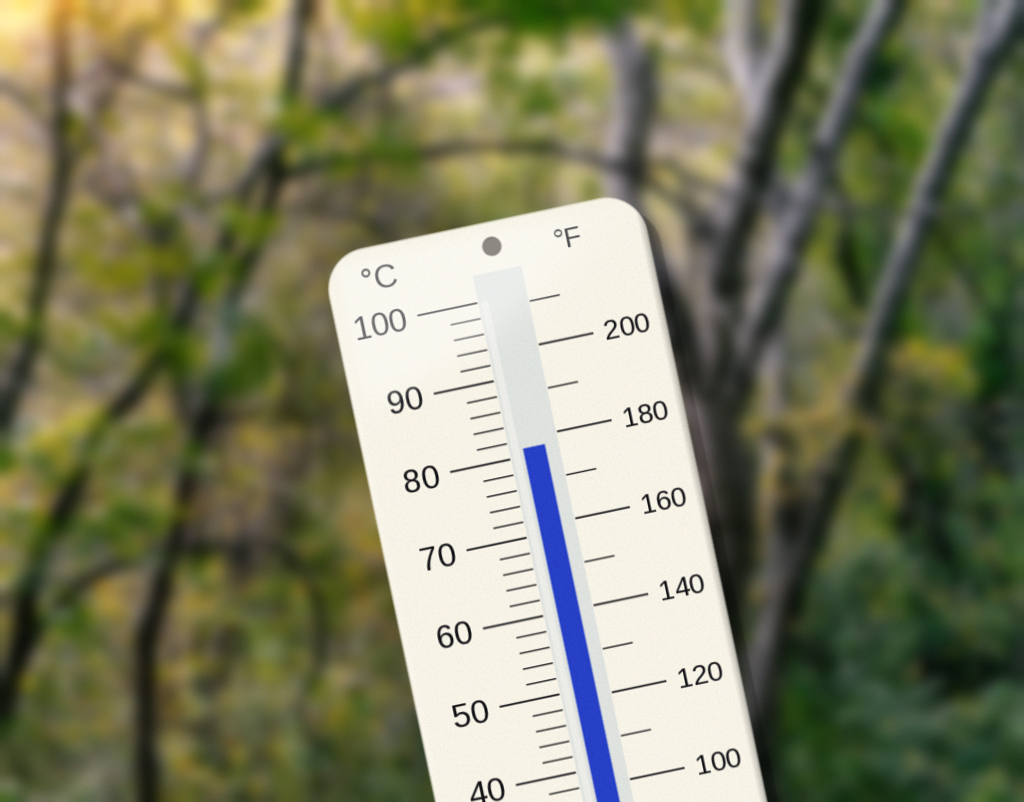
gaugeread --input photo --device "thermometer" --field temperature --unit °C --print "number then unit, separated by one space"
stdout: 81 °C
